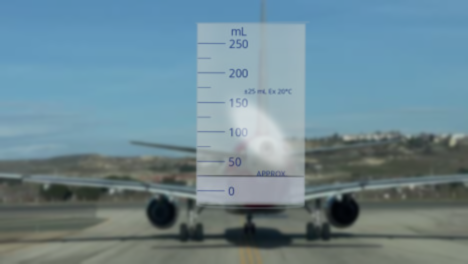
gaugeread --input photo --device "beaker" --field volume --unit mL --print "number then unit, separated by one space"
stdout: 25 mL
